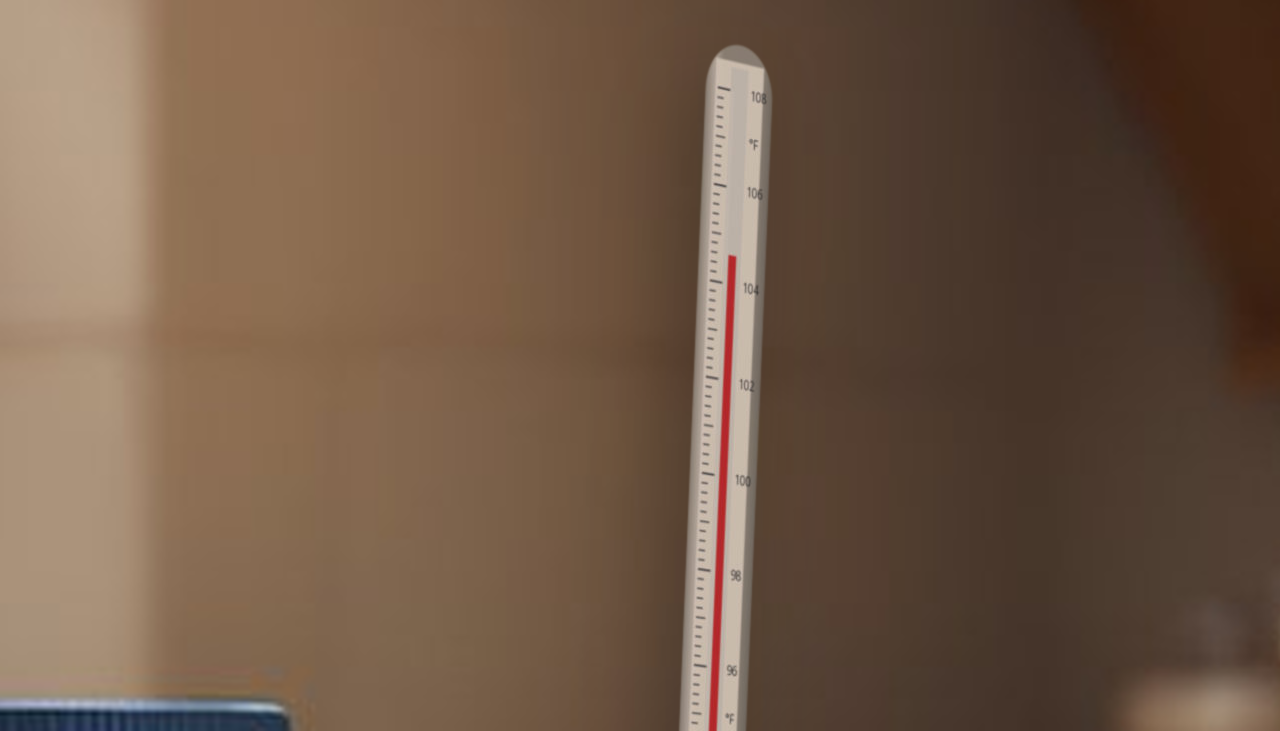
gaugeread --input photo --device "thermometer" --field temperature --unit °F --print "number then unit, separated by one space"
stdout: 104.6 °F
